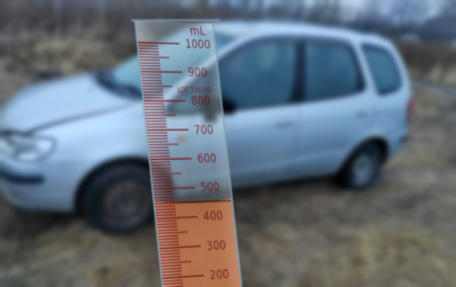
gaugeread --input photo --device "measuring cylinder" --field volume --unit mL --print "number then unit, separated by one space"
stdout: 450 mL
